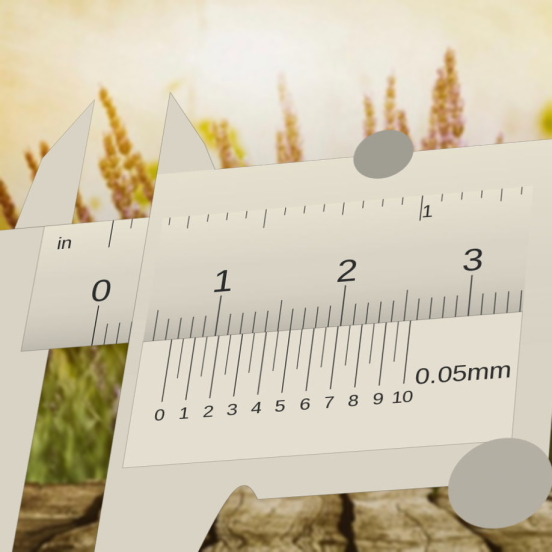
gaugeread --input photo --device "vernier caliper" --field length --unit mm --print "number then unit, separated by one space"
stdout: 6.5 mm
